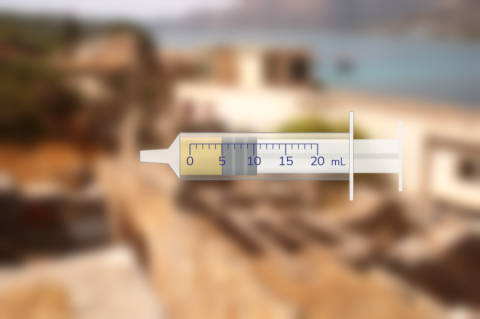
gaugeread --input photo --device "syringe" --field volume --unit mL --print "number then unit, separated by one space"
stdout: 5 mL
